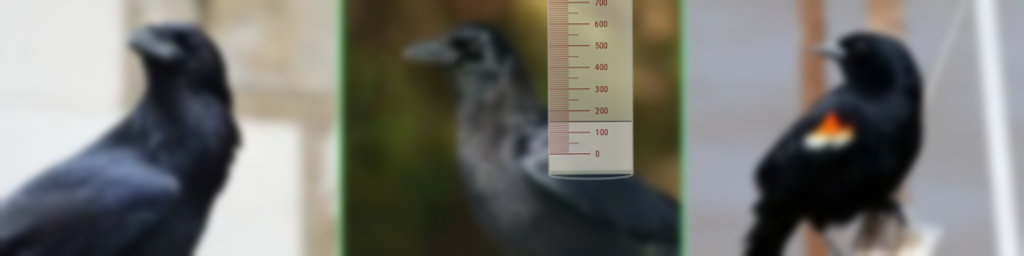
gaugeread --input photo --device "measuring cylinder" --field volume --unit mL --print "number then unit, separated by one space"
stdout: 150 mL
